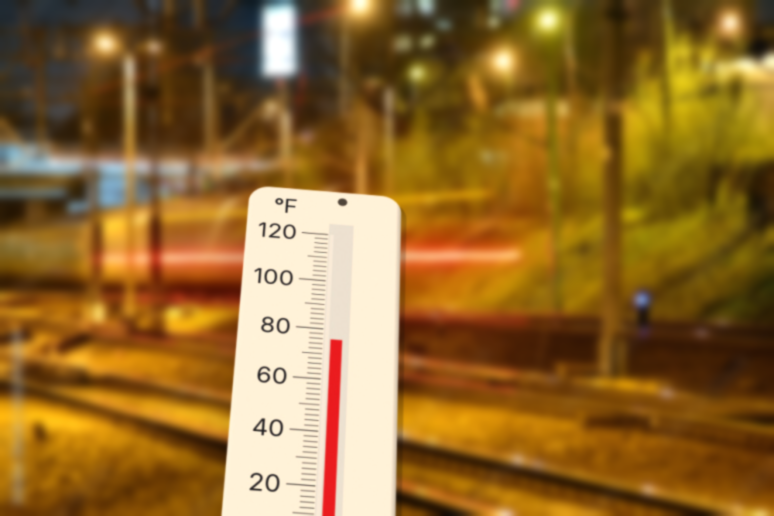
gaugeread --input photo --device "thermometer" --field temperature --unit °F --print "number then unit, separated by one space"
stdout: 76 °F
